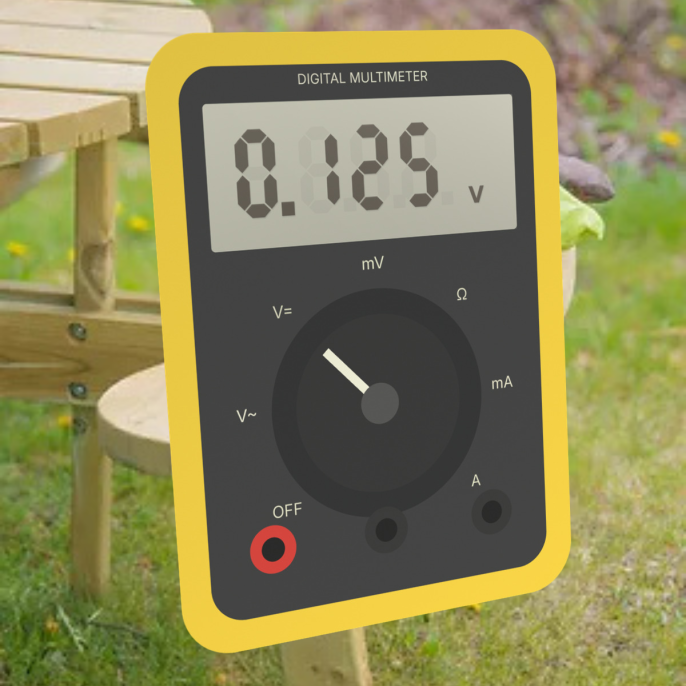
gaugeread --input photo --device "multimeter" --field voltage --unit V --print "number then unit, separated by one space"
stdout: 0.125 V
